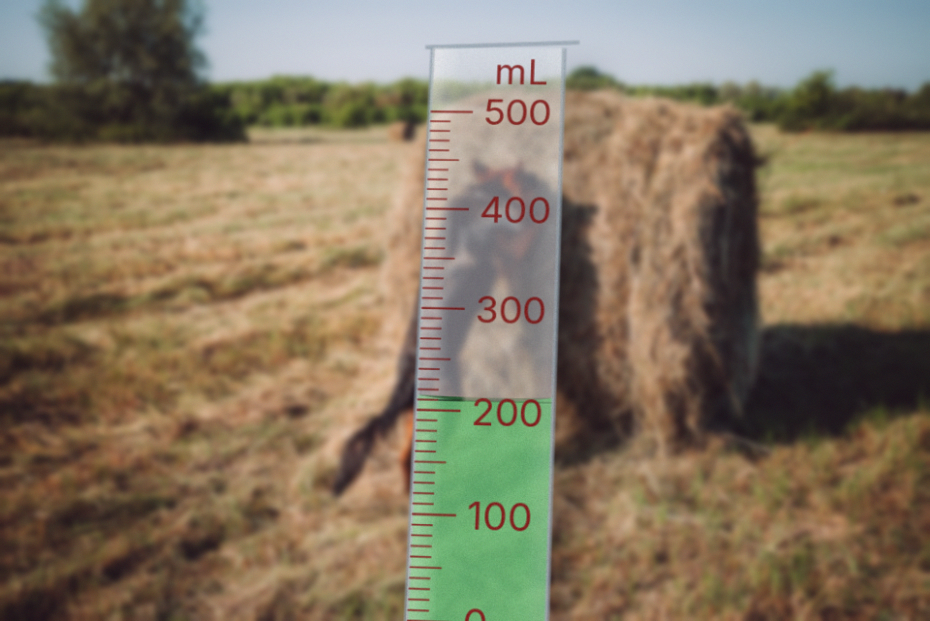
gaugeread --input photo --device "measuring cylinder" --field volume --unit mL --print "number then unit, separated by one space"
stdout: 210 mL
